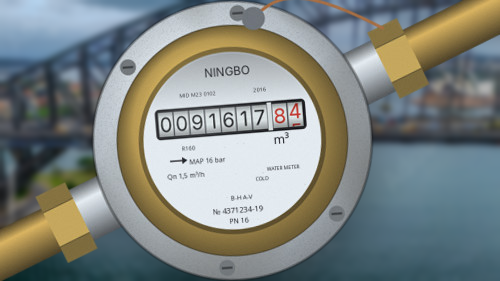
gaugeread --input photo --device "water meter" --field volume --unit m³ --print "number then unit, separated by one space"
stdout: 91617.84 m³
